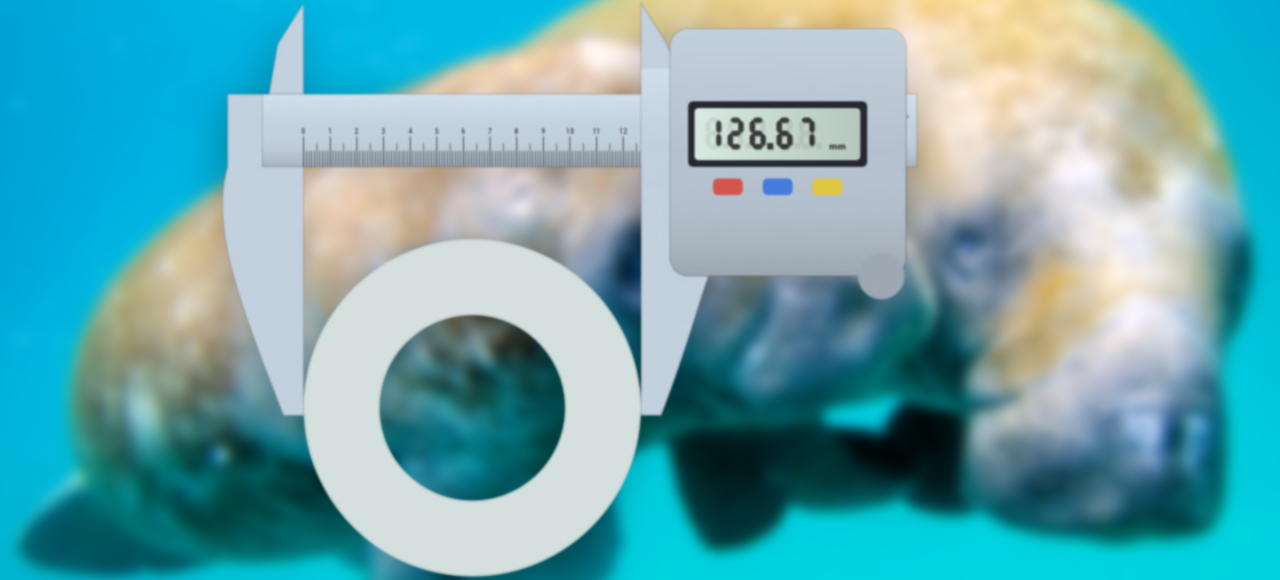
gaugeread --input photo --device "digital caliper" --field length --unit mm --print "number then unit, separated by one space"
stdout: 126.67 mm
